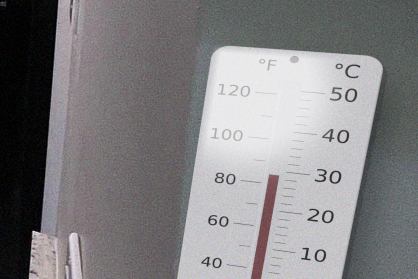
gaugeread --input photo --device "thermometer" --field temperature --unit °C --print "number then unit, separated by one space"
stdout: 29 °C
